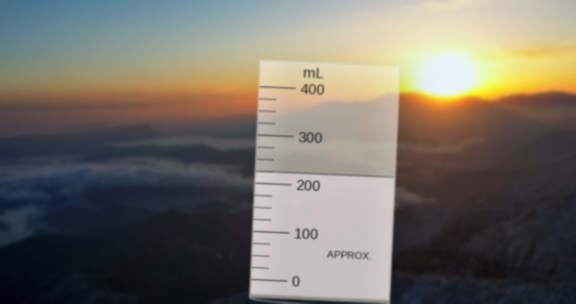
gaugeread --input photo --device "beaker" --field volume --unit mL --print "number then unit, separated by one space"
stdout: 225 mL
